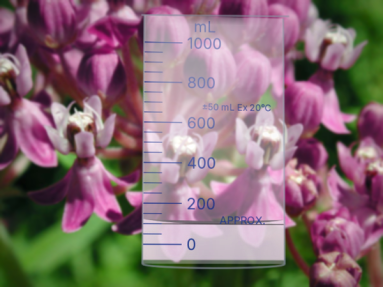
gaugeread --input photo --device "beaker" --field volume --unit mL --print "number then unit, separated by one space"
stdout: 100 mL
